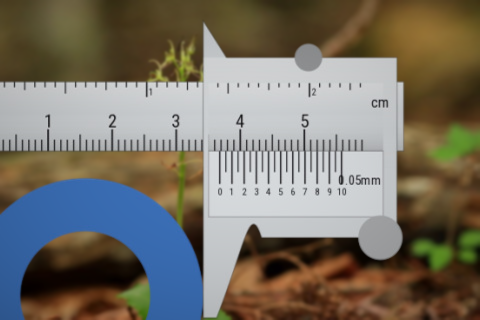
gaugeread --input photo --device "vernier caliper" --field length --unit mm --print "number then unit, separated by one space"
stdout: 36.8 mm
